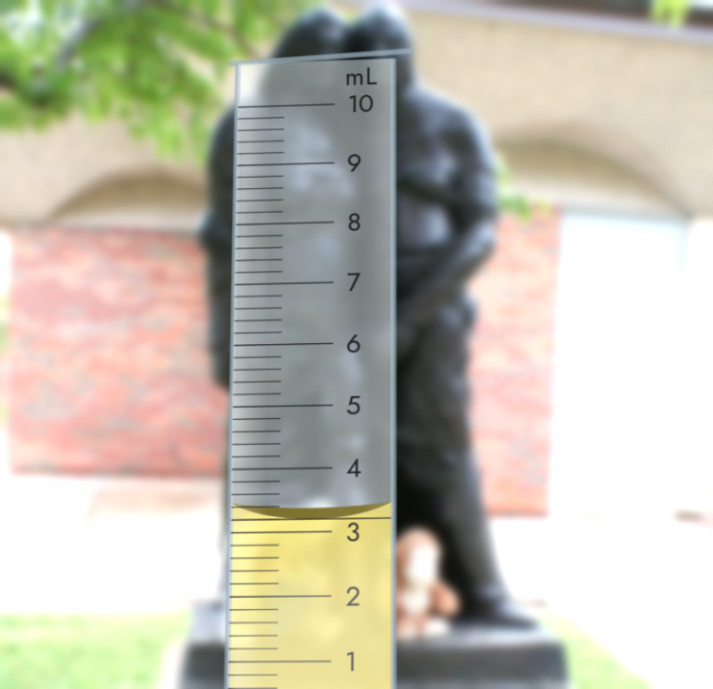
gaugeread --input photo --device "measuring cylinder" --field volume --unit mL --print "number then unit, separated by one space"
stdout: 3.2 mL
